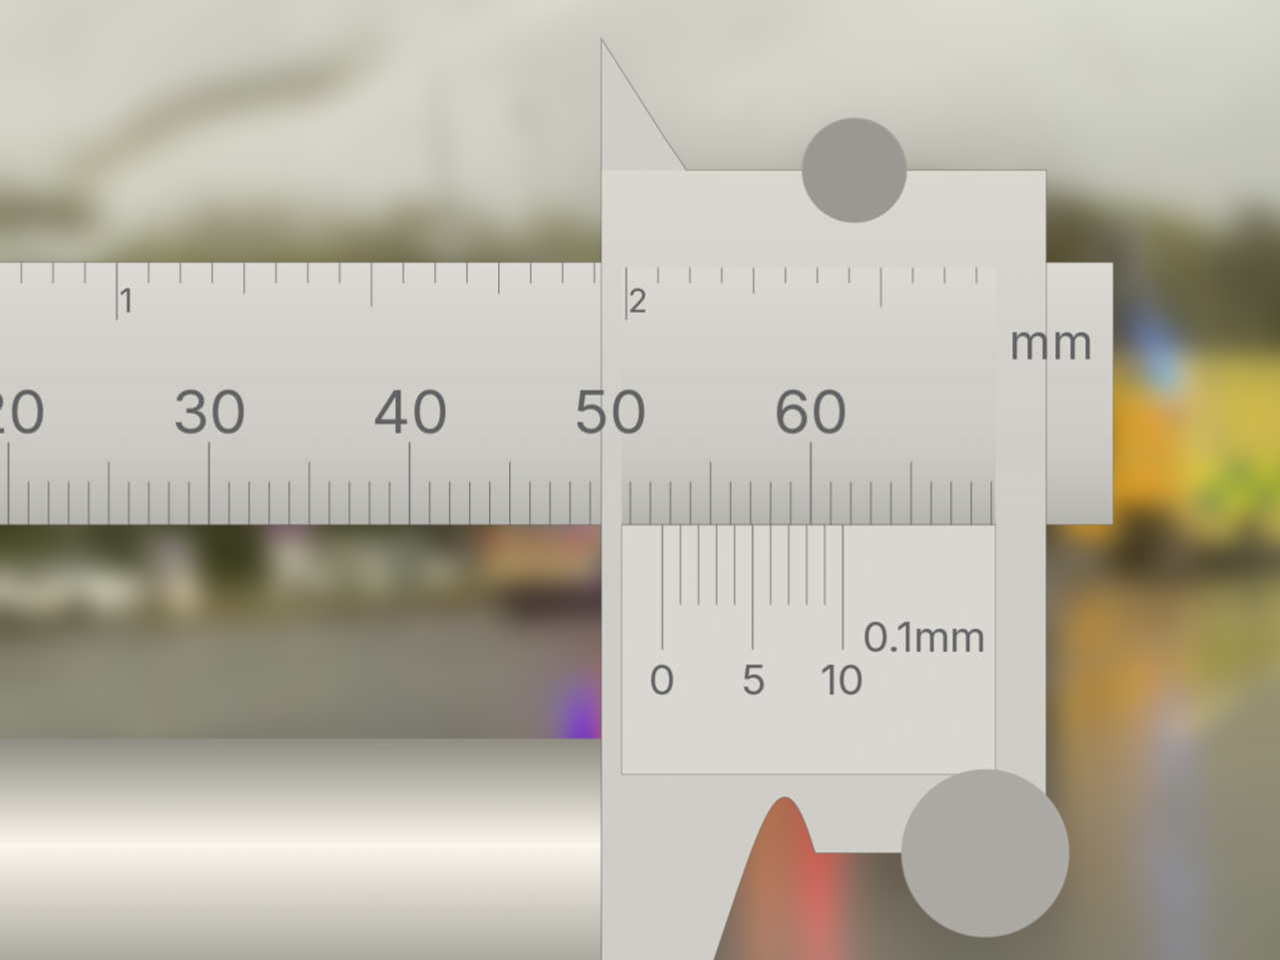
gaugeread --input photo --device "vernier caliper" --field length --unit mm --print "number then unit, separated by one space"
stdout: 52.6 mm
